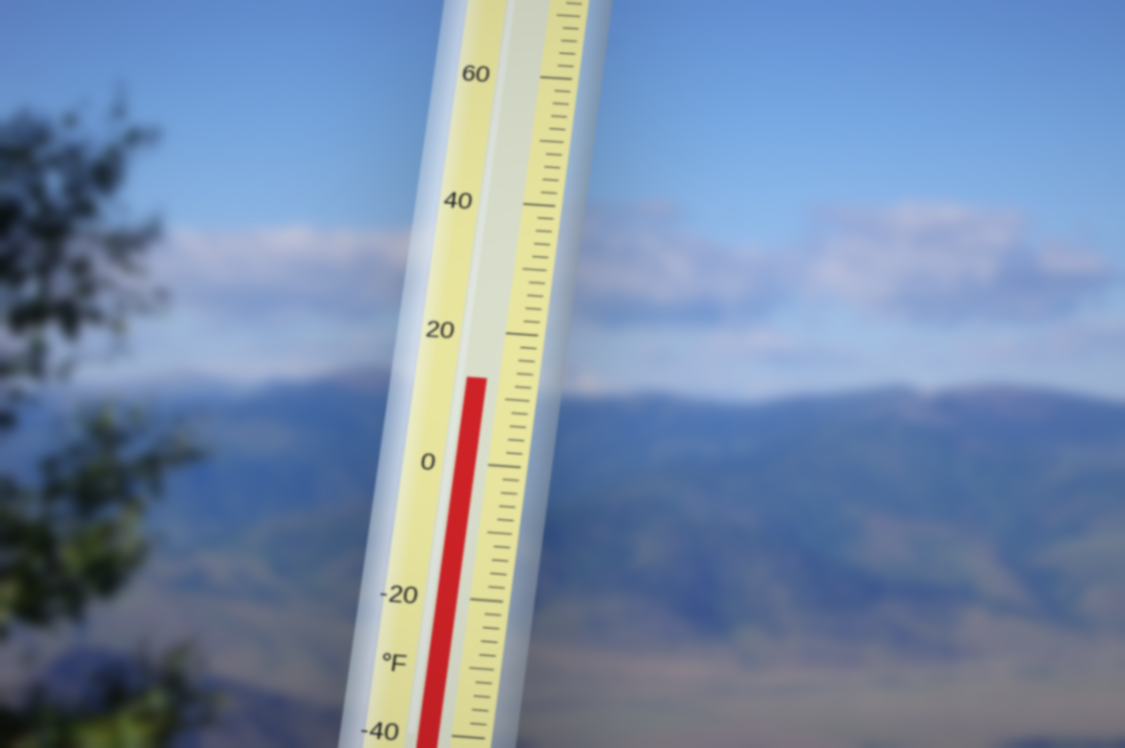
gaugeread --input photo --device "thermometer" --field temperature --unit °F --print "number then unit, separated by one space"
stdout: 13 °F
